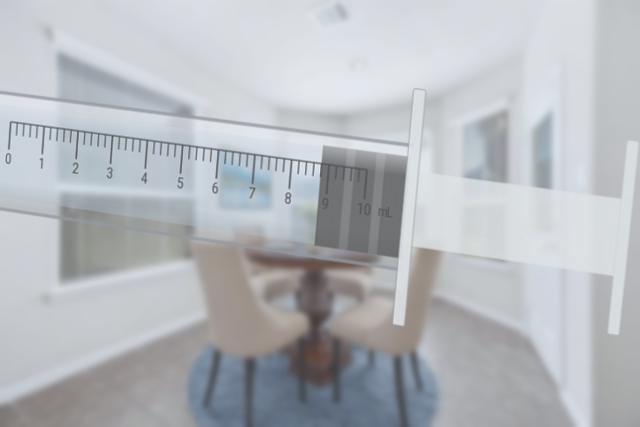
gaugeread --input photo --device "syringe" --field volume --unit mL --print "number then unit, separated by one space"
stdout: 8.8 mL
